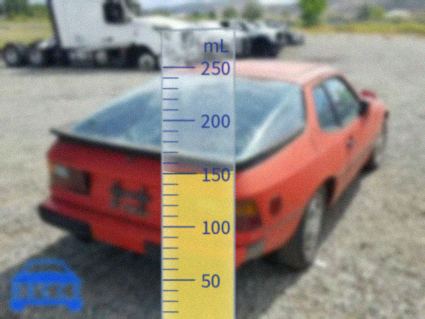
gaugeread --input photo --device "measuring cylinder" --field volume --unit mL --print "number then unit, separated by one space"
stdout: 150 mL
